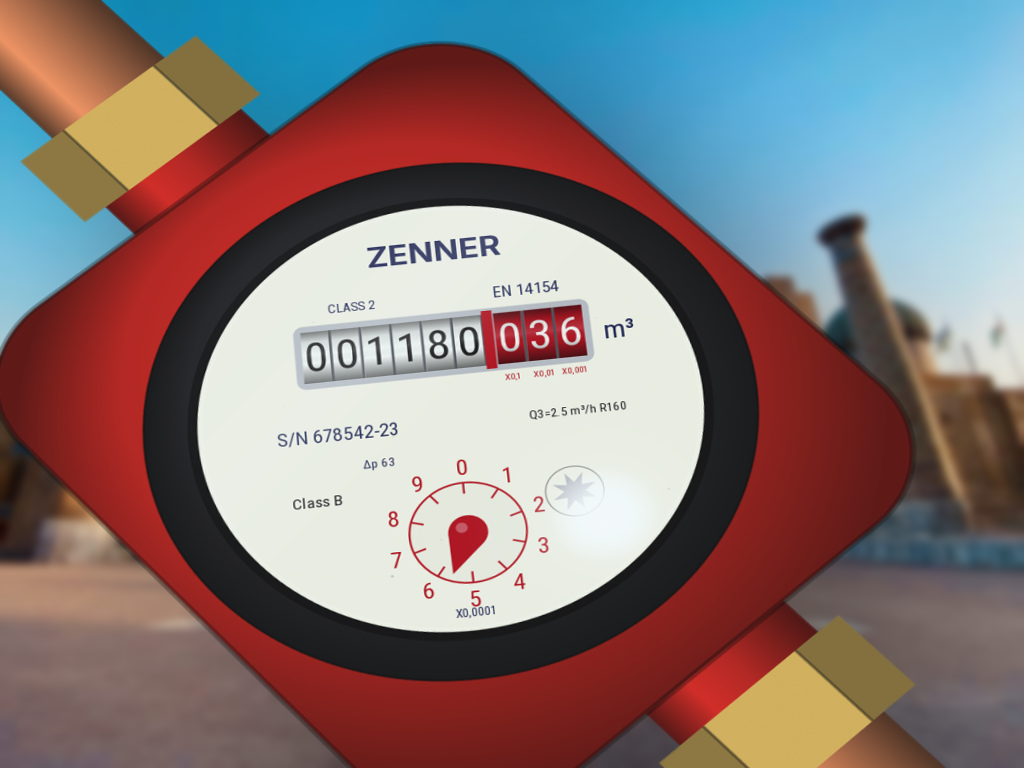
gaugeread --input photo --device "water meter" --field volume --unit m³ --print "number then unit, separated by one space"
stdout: 1180.0365 m³
